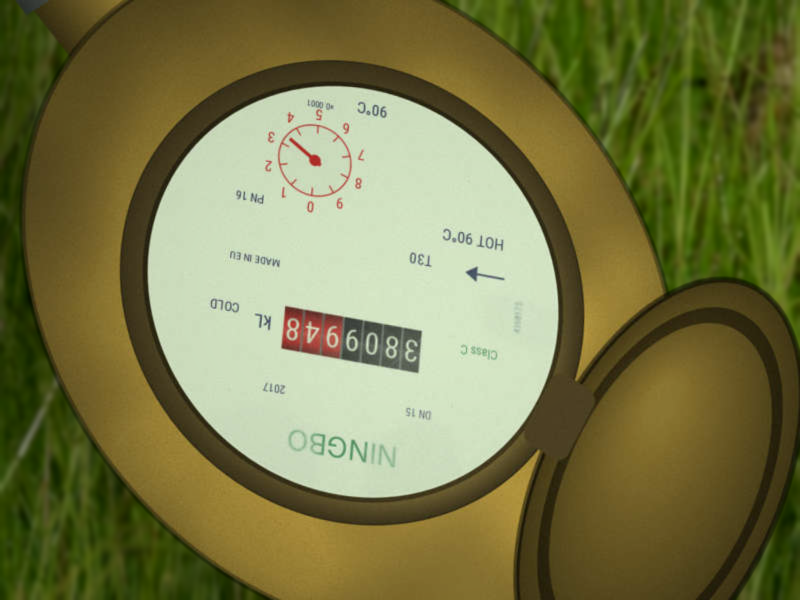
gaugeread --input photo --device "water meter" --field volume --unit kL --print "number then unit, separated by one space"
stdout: 3809.9483 kL
